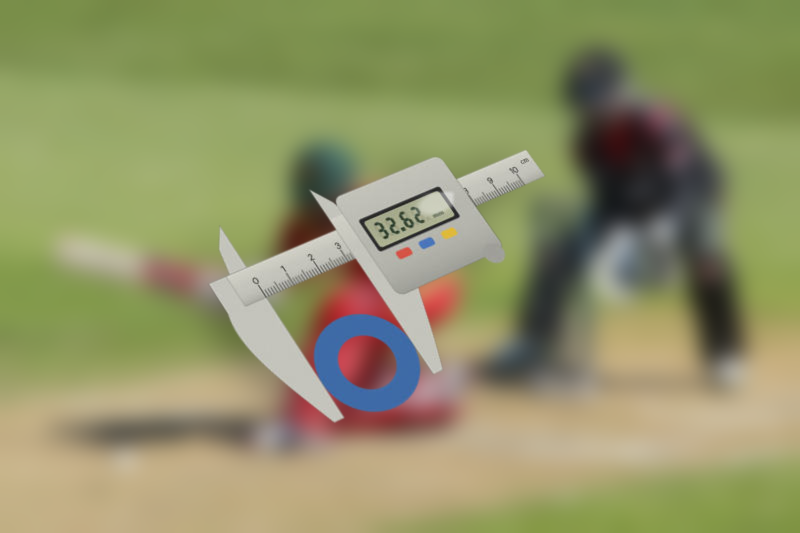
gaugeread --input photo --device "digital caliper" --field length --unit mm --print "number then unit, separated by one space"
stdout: 32.62 mm
